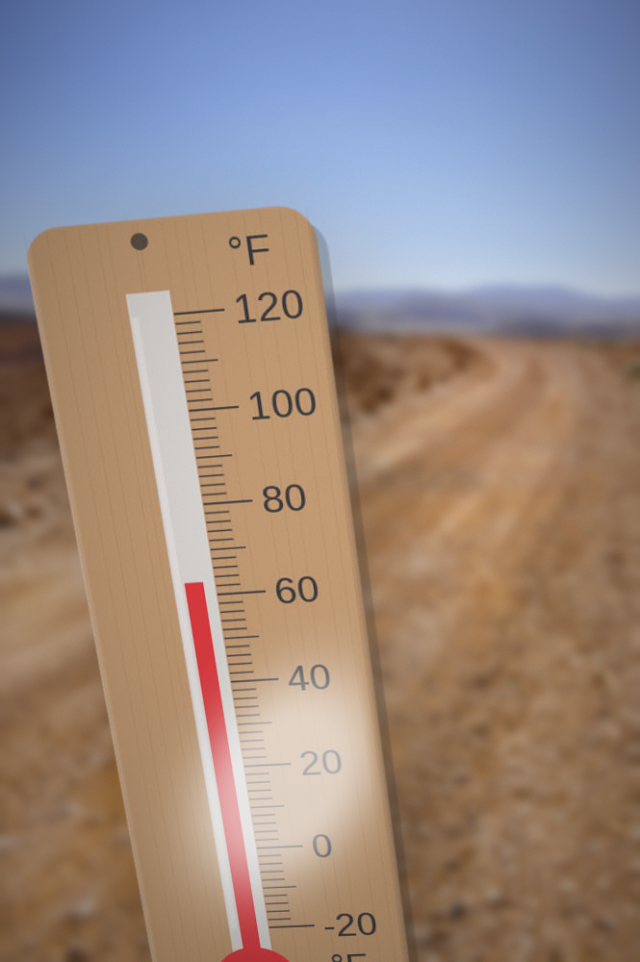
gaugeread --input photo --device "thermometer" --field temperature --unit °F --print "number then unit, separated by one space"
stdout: 63 °F
